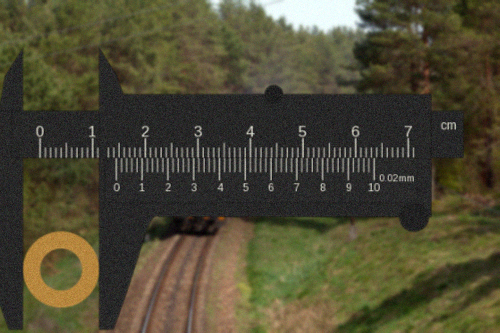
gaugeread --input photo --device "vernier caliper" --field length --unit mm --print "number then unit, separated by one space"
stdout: 14.5 mm
